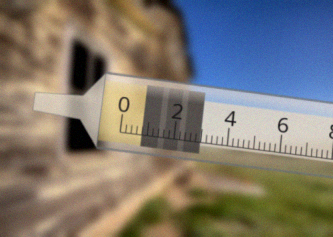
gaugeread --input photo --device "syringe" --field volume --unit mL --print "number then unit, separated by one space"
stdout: 0.8 mL
